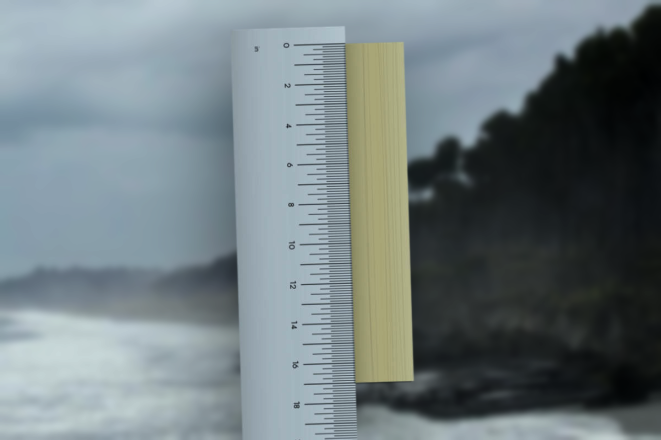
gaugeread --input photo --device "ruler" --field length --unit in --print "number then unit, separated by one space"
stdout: 17 in
